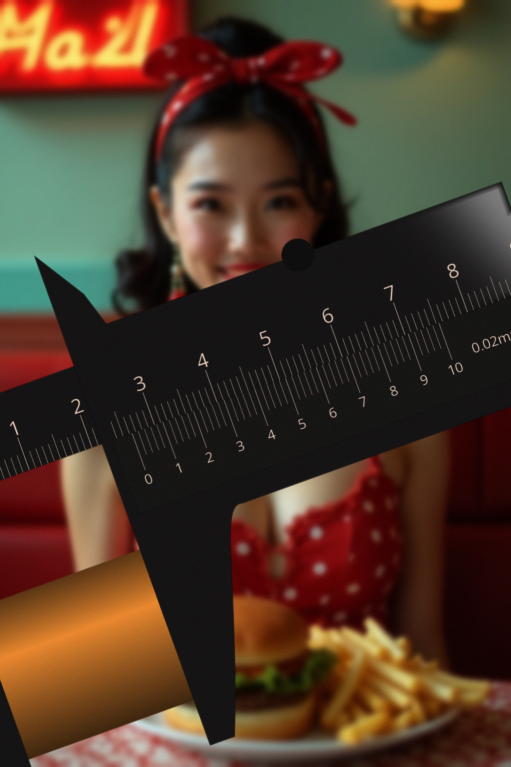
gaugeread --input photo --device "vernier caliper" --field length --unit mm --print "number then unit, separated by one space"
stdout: 26.4 mm
